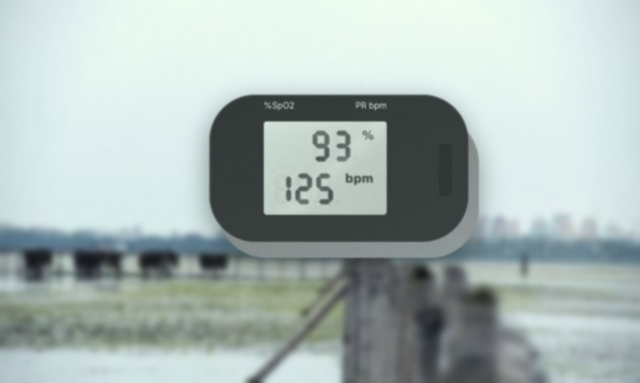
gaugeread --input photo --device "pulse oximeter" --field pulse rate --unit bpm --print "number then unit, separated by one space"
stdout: 125 bpm
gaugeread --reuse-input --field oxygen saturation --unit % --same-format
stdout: 93 %
